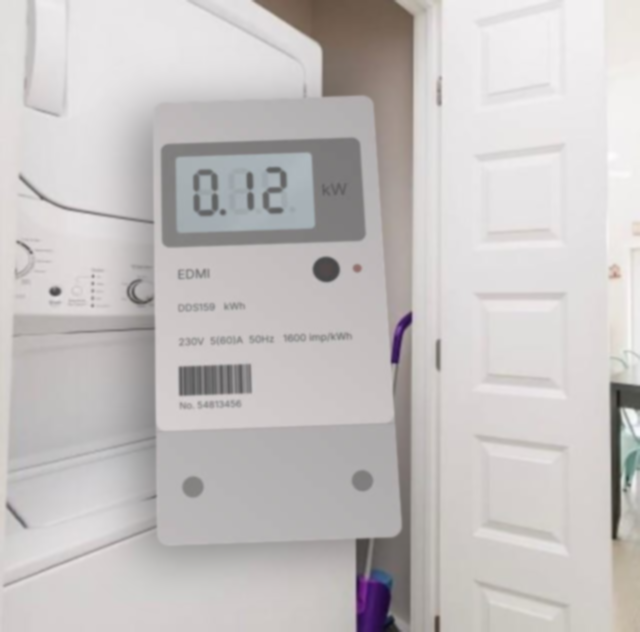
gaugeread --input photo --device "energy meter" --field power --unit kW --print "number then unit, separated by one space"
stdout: 0.12 kW
